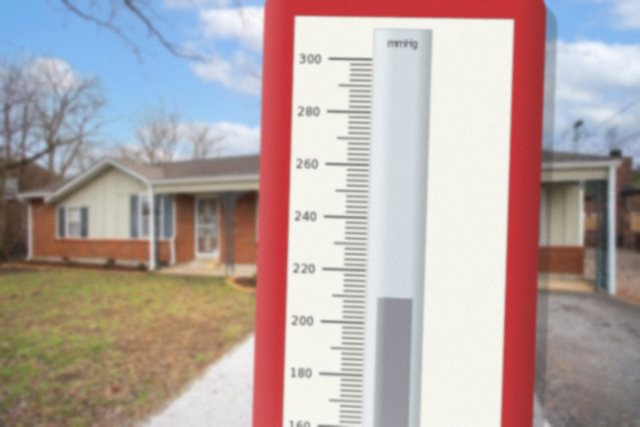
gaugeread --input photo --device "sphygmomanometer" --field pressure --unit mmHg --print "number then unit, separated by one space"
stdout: 210 mmHg
